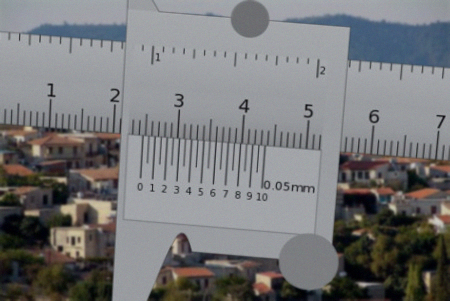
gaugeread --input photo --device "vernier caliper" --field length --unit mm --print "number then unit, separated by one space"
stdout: 24.6 mm
